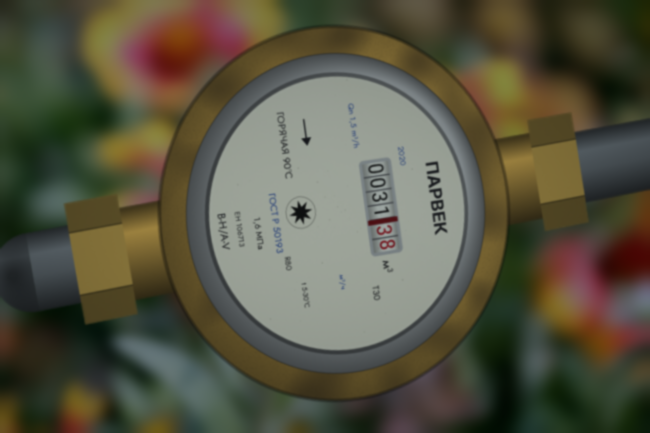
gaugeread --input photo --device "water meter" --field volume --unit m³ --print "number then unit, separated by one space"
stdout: 31.38 m³
